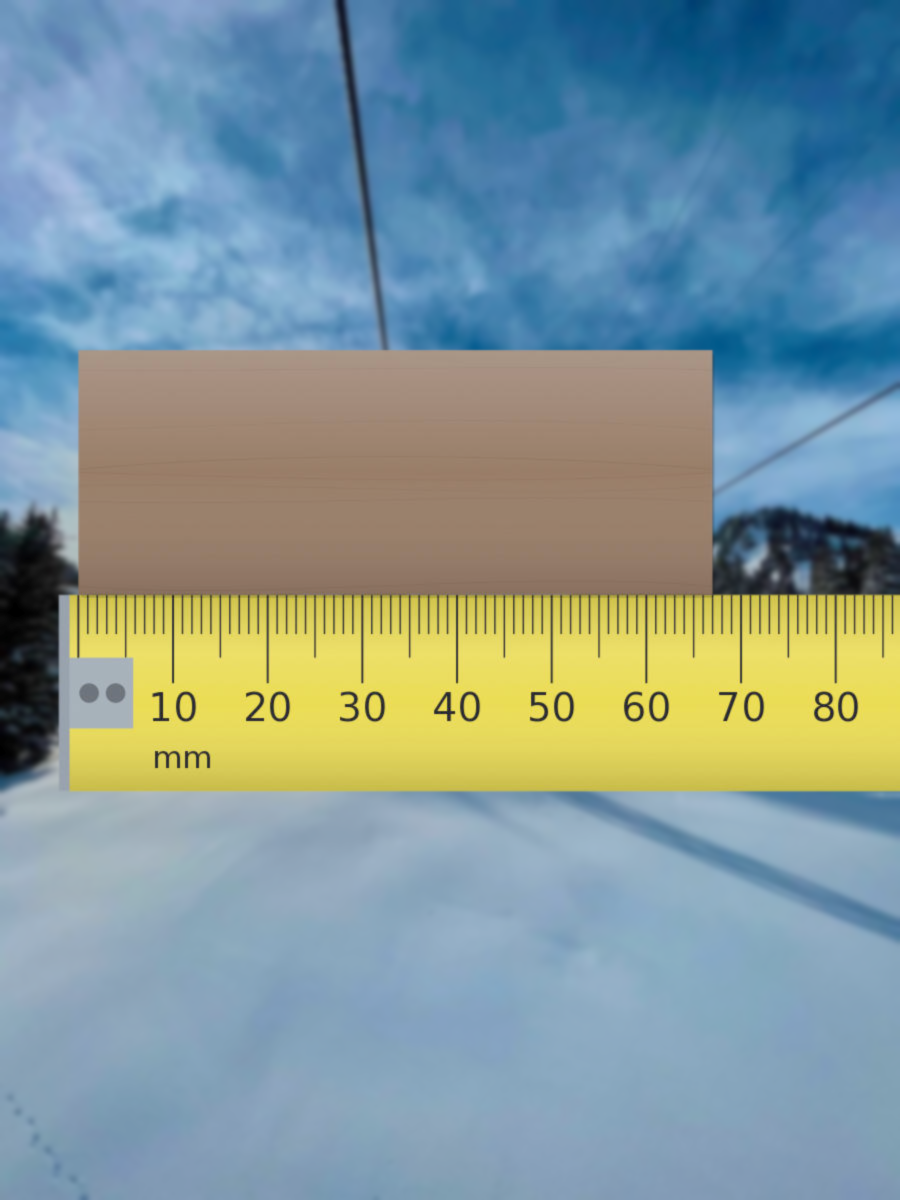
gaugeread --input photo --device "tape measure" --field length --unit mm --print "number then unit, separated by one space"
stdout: 67 mm
